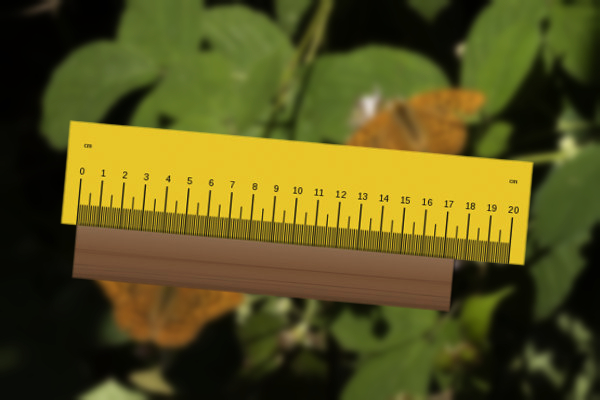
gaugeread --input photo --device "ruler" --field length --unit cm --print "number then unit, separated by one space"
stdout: 17.5 cm
